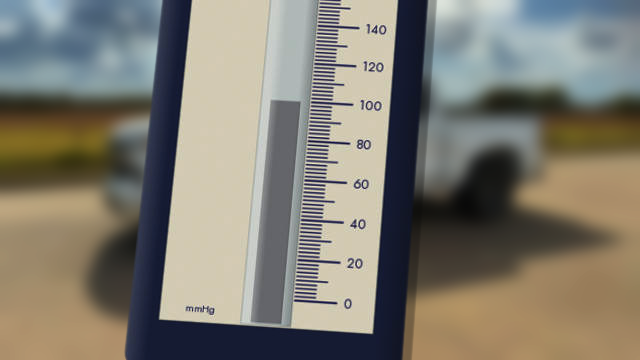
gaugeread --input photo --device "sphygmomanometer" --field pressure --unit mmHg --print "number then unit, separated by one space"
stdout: 100 mmHg
